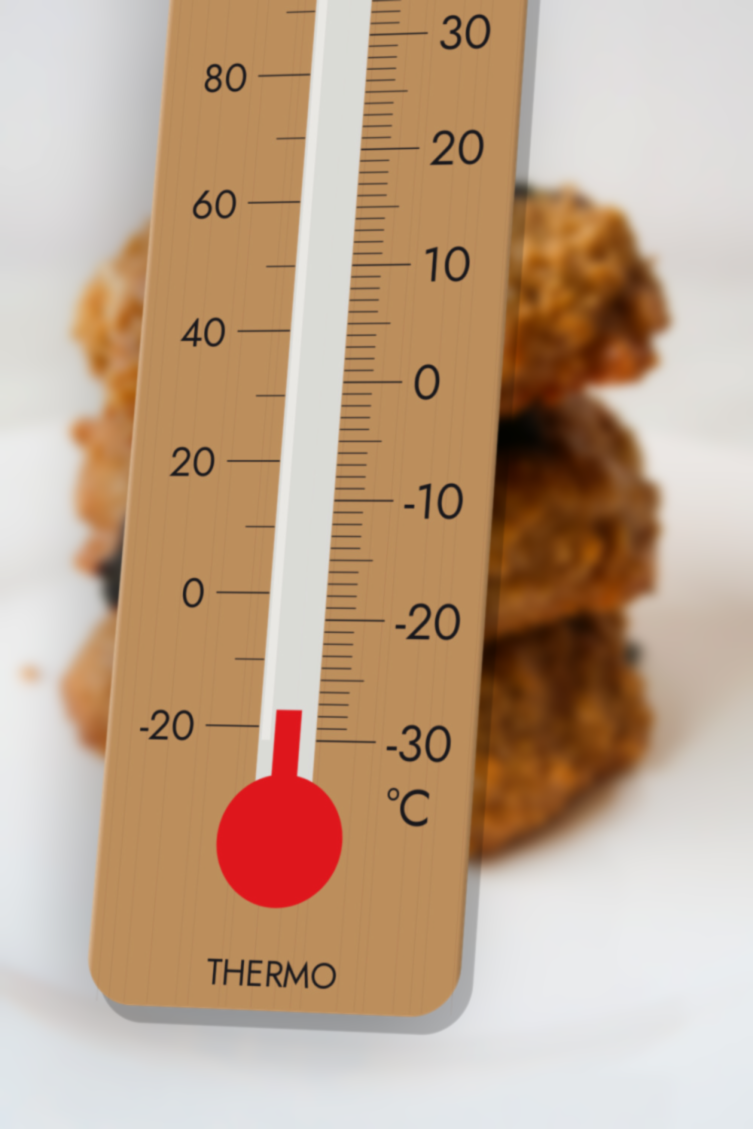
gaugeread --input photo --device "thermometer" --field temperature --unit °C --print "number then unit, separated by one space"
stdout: -27.5 °C
